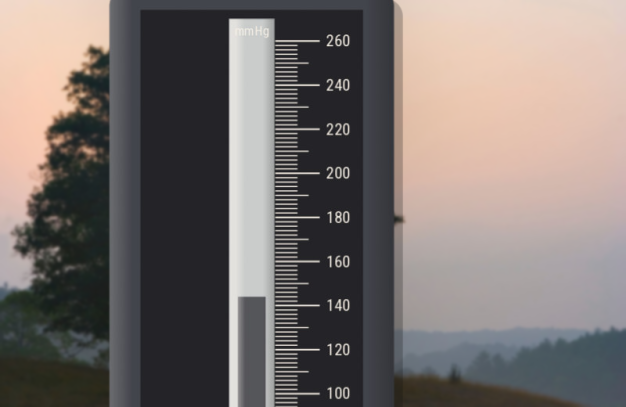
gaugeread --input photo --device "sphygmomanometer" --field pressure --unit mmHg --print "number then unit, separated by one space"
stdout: 144 mmHg
